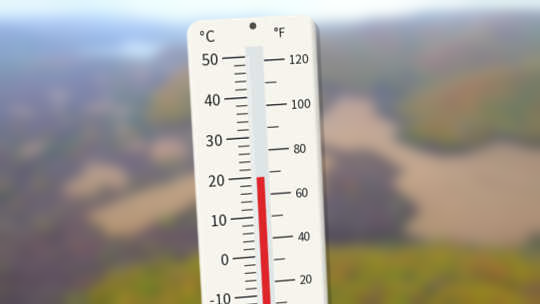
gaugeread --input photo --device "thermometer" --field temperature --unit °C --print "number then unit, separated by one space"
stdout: 20 °C
